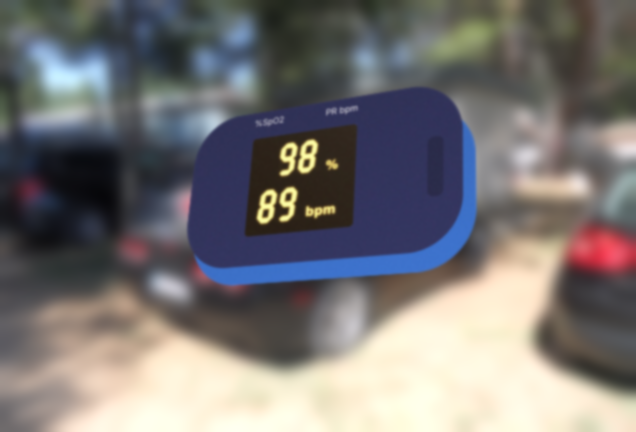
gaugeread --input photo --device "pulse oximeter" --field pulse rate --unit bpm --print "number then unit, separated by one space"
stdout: 89 bpm
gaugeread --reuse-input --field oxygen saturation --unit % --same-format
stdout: 98 %
